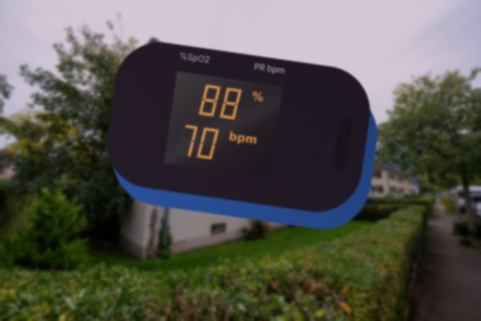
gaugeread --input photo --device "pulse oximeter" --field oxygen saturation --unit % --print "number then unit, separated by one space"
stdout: 88 %
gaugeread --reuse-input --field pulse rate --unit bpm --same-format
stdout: 70 bpm
